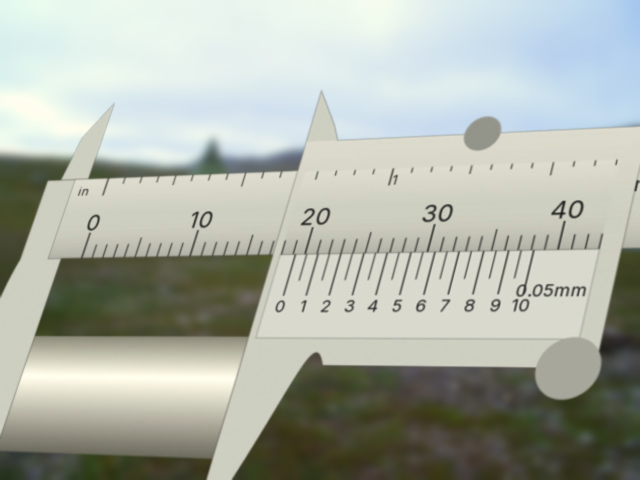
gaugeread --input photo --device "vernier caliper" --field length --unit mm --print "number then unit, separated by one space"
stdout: 19.2 mm
